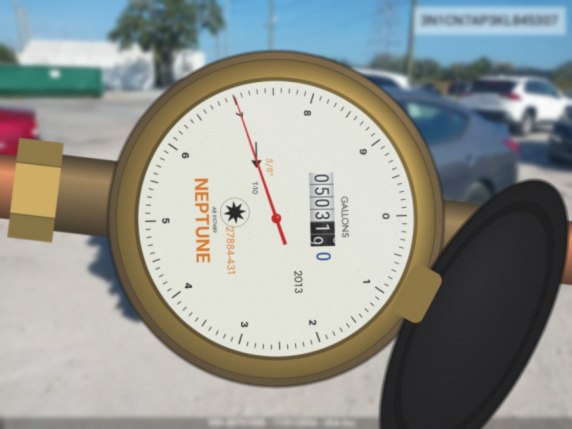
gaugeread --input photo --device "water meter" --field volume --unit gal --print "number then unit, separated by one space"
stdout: 503187.0 gal
